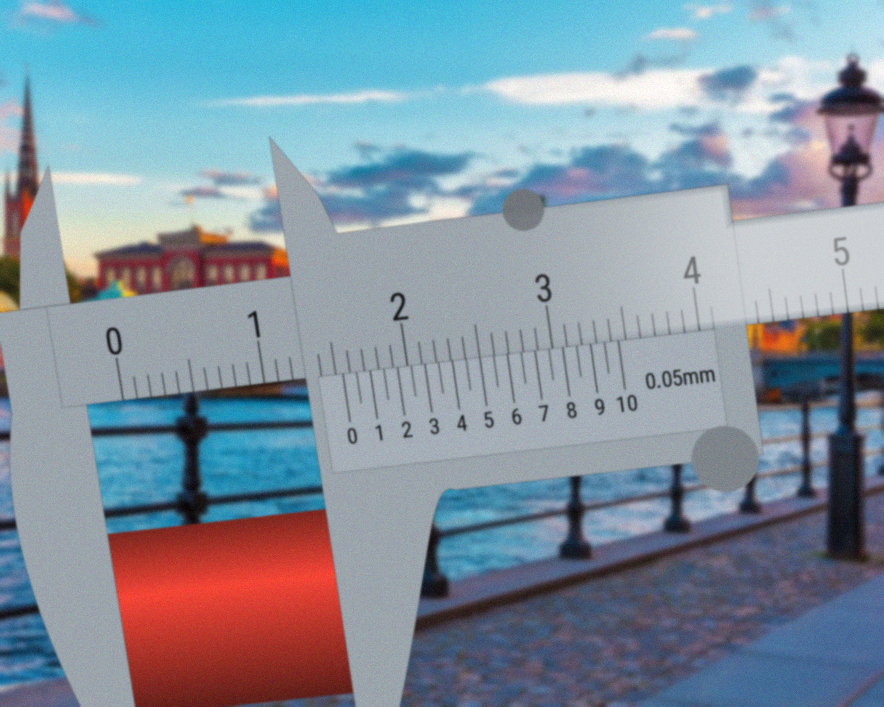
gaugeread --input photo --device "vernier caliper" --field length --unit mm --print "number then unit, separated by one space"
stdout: 15.5 mm
